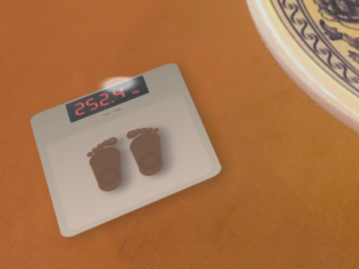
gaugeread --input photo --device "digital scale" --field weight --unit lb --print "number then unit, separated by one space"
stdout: 252.4 lb
